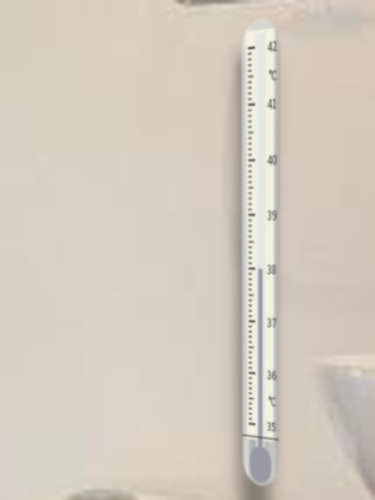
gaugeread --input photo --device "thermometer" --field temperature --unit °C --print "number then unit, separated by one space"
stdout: 38 °C
